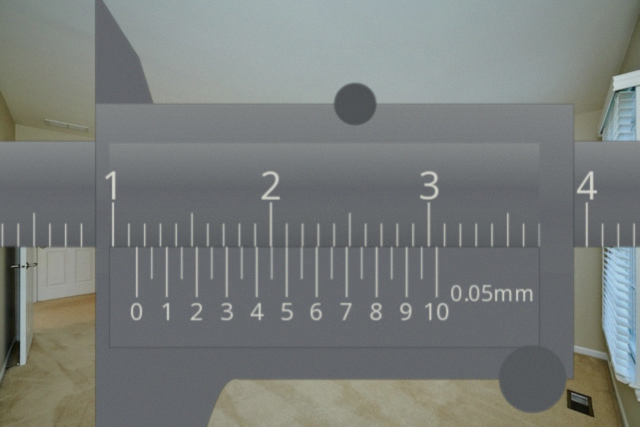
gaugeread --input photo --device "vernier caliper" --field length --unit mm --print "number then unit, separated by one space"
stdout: 11.5 mm
